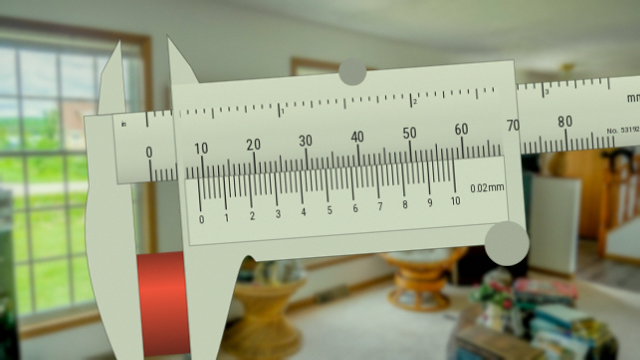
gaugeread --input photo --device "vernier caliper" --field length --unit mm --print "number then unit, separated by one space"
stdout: 9.0 mm
